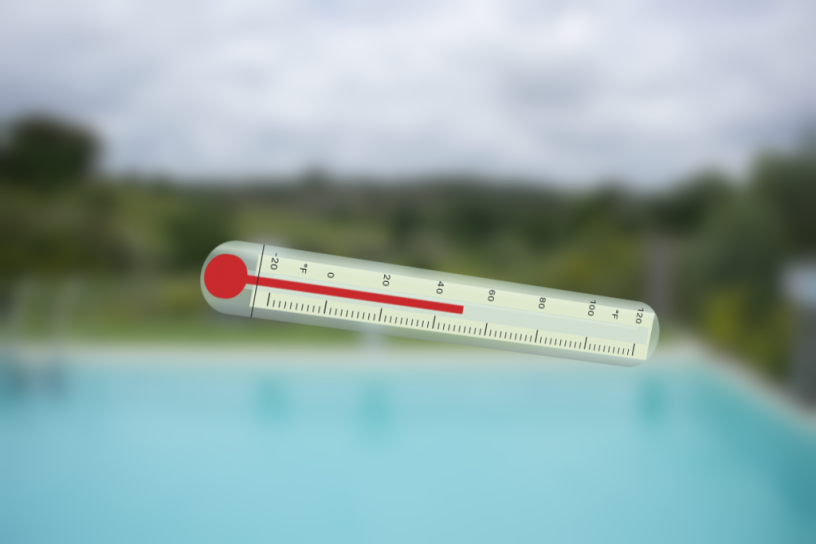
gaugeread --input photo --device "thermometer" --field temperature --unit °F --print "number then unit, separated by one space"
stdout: 50 °F
